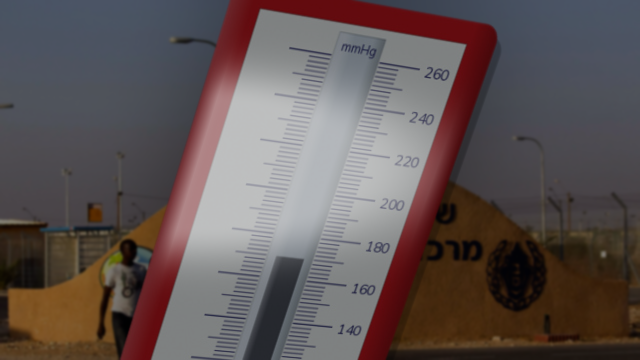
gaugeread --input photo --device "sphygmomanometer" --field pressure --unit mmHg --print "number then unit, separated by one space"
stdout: 170 mmHg
